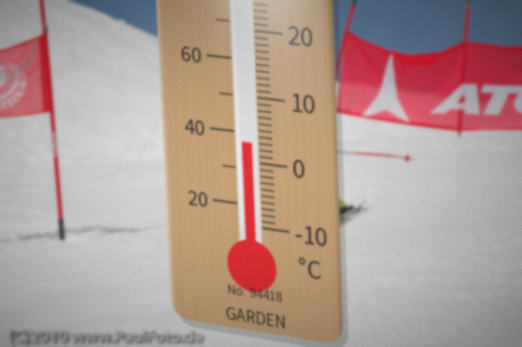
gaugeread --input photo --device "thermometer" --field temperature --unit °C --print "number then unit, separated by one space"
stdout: 3 °C
